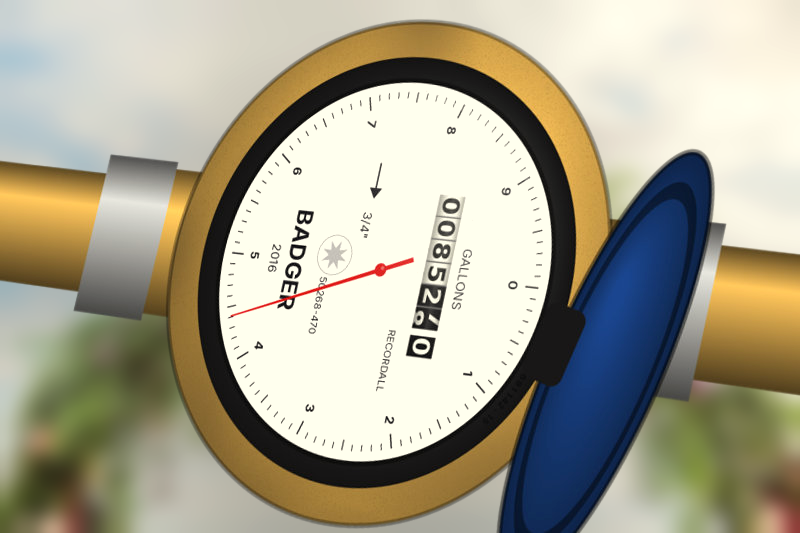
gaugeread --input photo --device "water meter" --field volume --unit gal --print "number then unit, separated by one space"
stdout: 85274.4 gal
